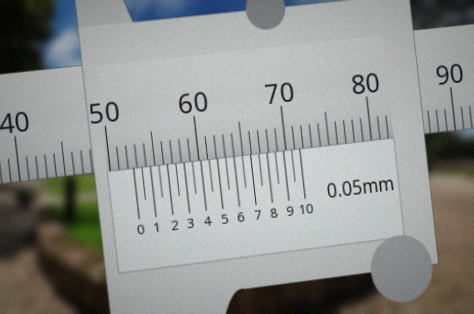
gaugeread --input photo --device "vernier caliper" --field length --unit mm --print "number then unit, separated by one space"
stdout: 52.6 mm
